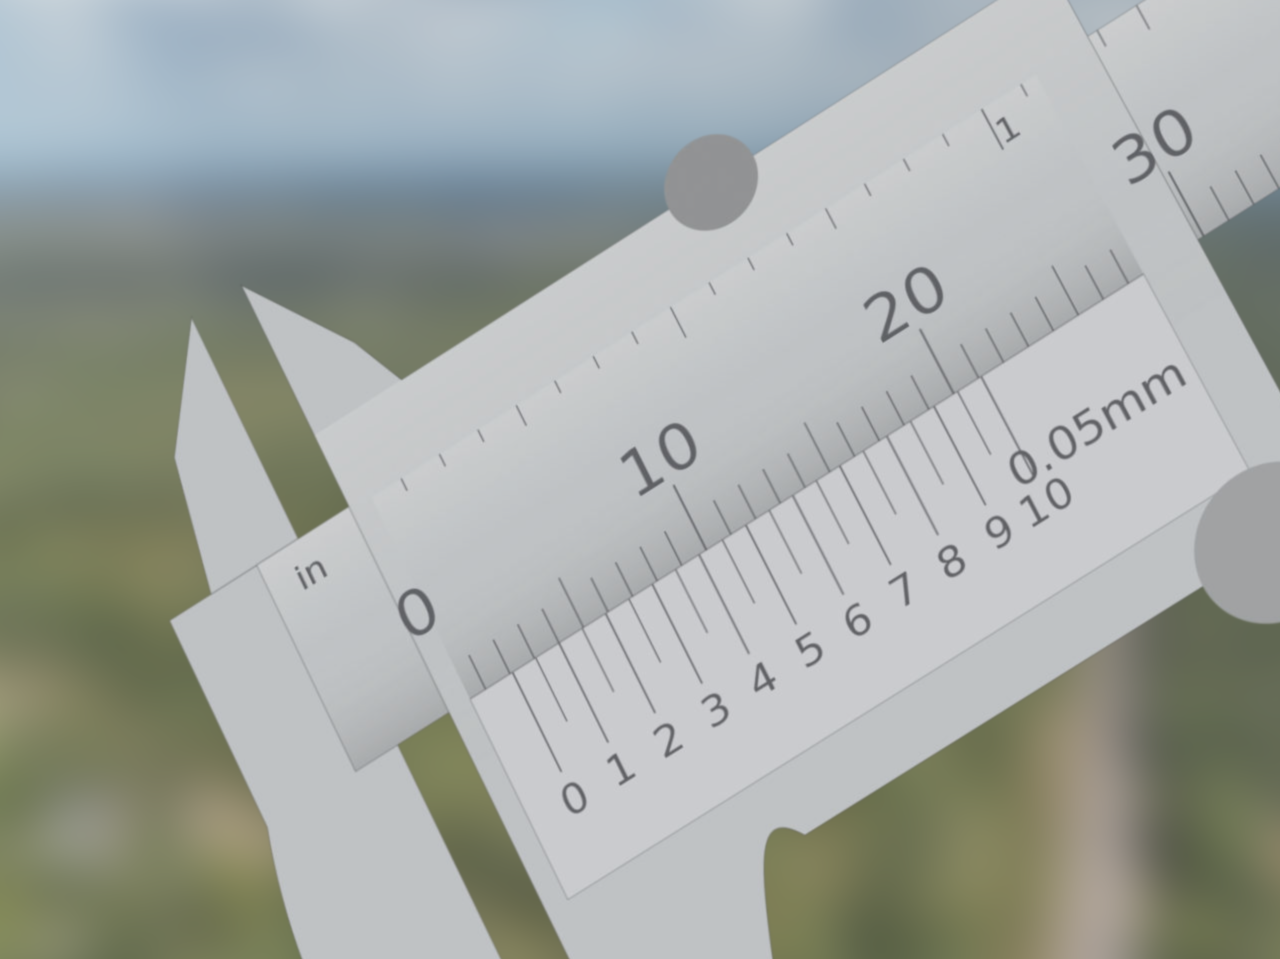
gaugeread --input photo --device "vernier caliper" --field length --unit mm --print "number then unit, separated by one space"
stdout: 2.10 mm
